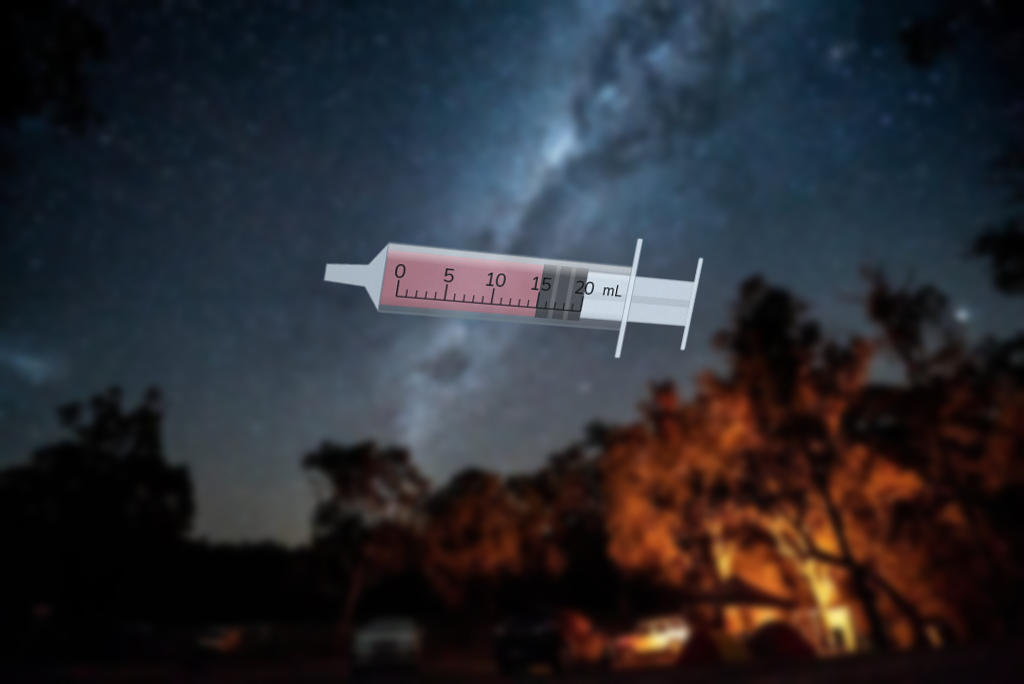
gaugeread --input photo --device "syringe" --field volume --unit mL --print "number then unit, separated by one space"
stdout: 15 mL
